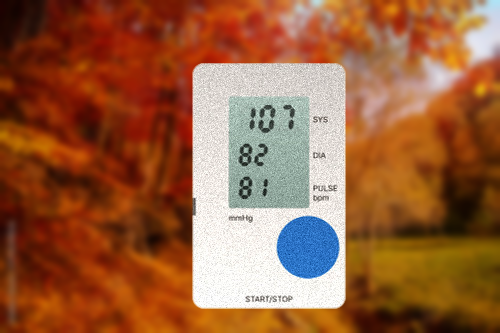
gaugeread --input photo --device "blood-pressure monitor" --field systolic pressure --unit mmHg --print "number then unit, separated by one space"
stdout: 107 mmHg
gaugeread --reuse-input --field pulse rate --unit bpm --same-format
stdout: 81 bpm
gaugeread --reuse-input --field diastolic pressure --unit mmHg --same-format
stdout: 82 mmHg
